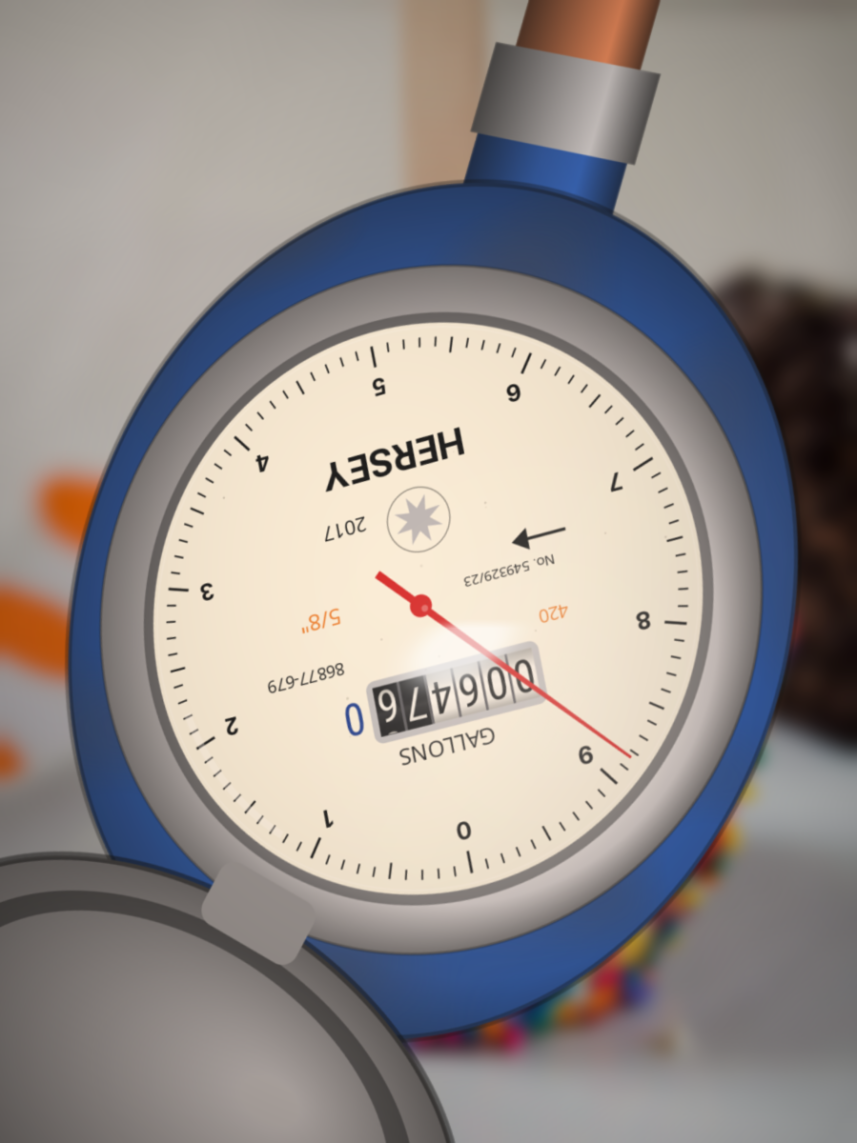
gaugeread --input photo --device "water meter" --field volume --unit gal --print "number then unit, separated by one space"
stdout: 64758.8 gal
